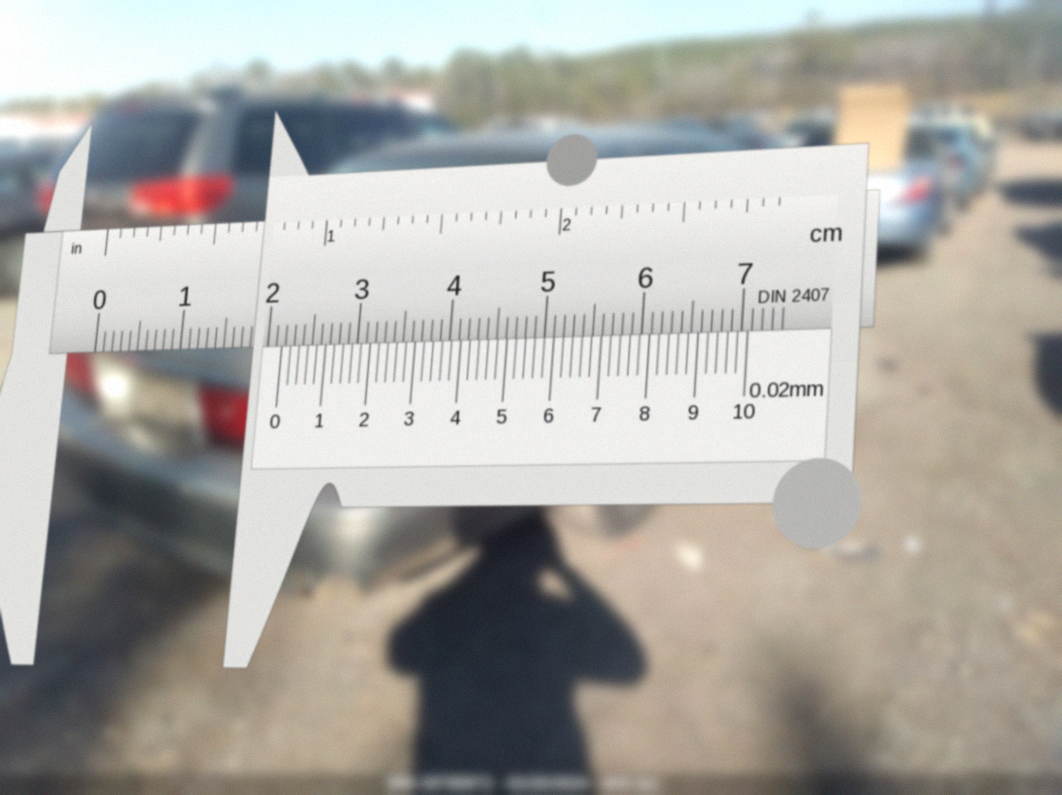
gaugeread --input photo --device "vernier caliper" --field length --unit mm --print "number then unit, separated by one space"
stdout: 21.6 mm
